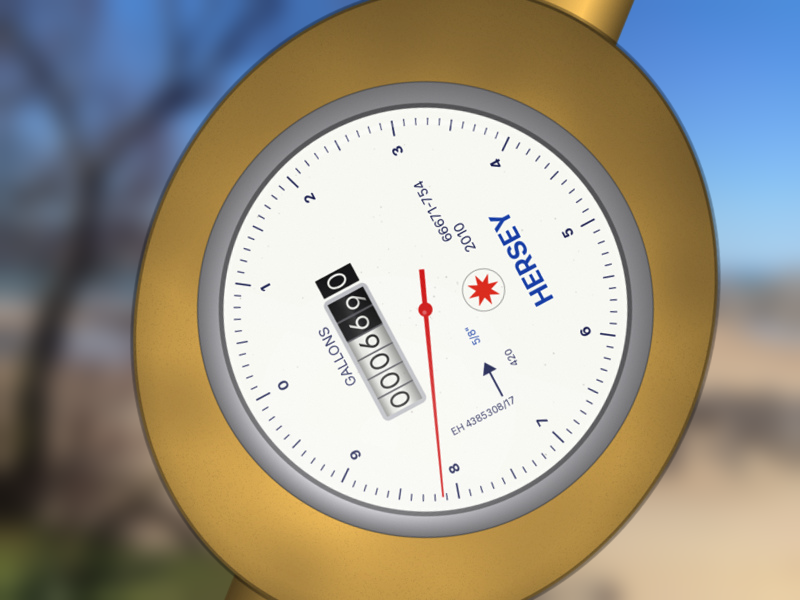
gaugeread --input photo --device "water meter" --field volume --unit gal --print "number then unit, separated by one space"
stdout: 6688.1 gal
